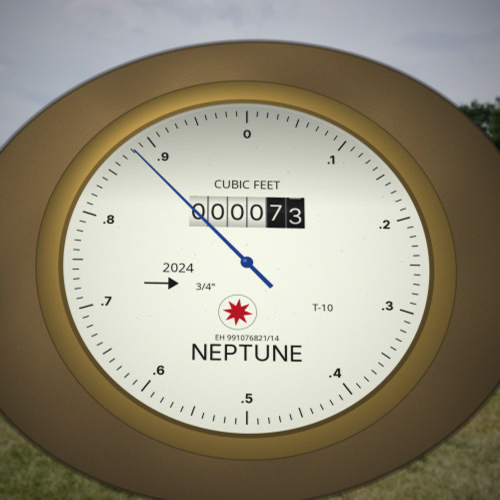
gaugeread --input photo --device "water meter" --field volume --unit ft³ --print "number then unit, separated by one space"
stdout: 72.88 ft³
